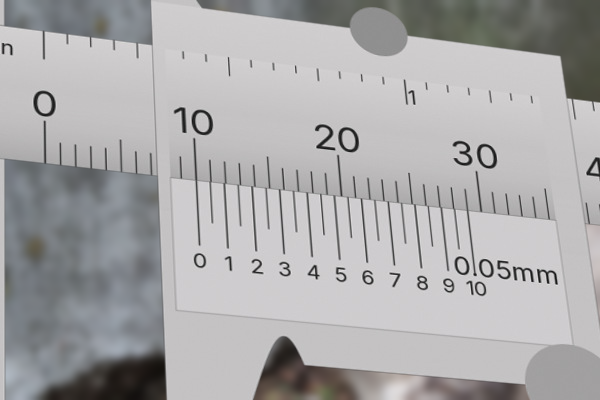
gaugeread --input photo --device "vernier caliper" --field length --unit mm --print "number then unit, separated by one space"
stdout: 10.0 mm
